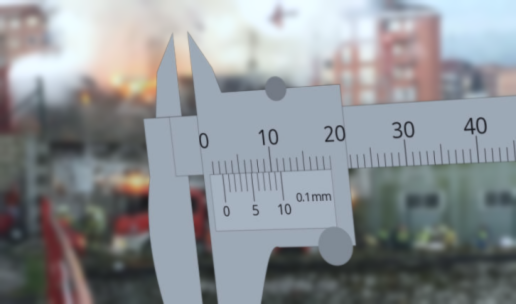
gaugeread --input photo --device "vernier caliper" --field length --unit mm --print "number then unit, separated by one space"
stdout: 2.4 mm
